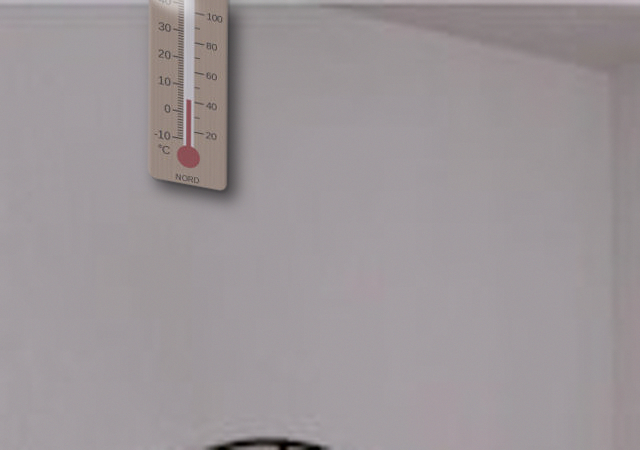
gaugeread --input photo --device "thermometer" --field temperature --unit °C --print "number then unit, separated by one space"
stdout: 5 °C
